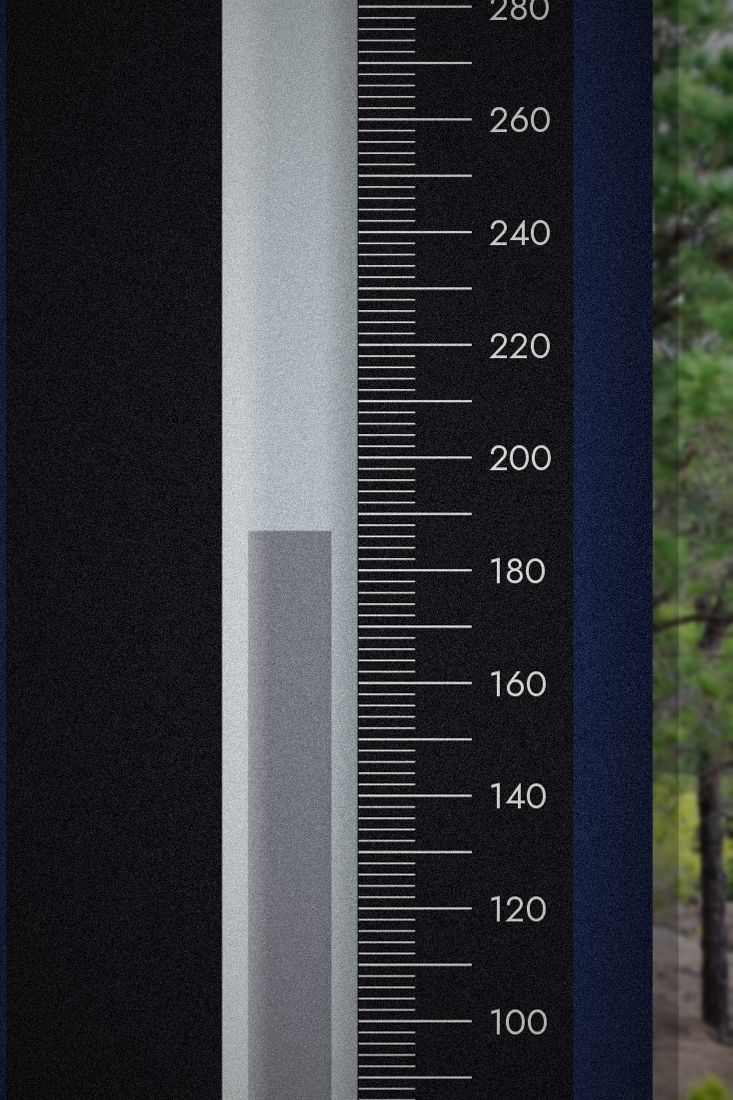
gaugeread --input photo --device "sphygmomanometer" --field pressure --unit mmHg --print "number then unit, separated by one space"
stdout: 187 mmHg
